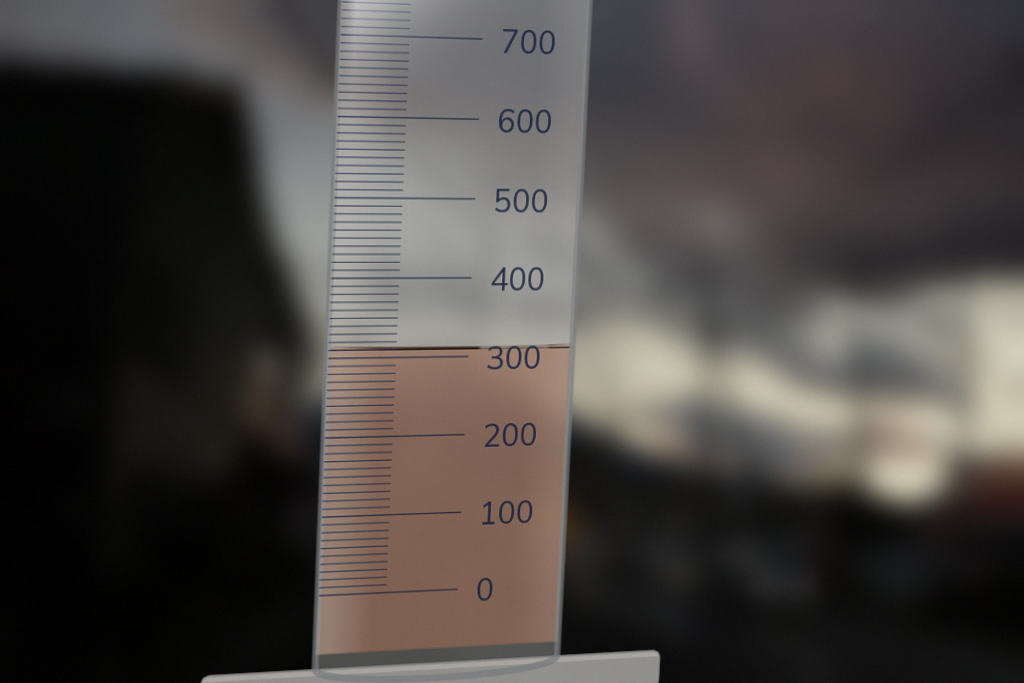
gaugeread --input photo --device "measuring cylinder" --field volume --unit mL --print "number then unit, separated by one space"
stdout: 310 mL
